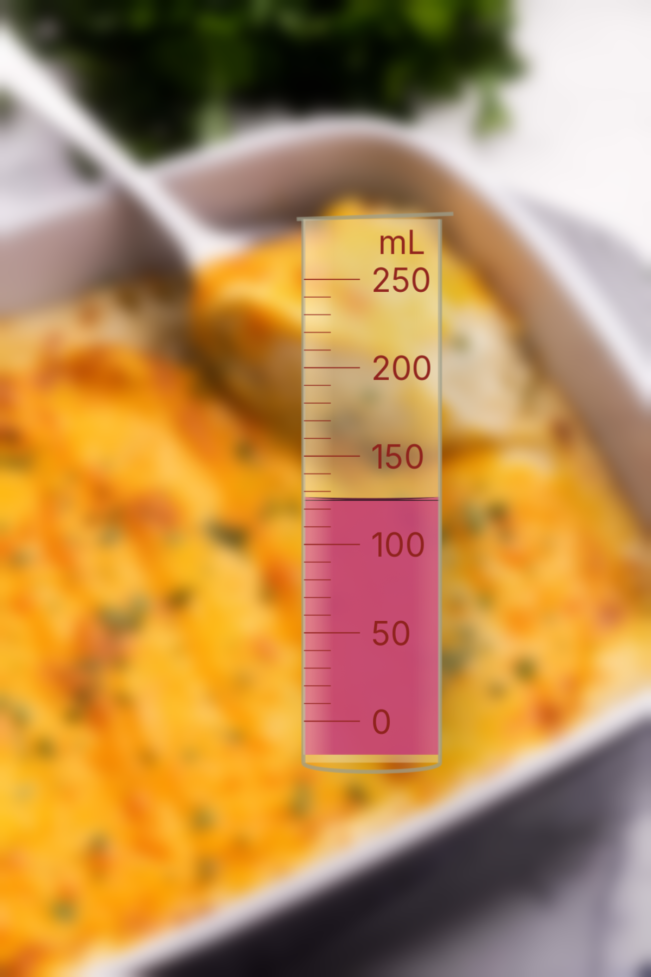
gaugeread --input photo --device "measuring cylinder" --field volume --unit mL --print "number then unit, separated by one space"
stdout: 125 mL
